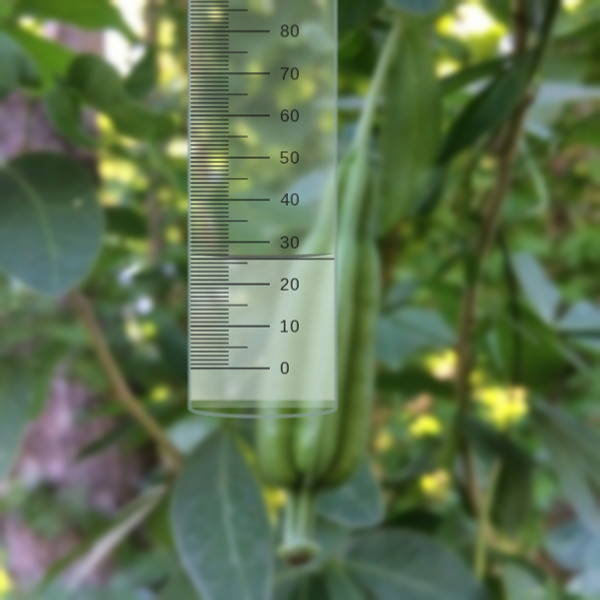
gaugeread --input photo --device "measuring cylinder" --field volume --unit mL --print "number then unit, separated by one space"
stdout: 26 mL
